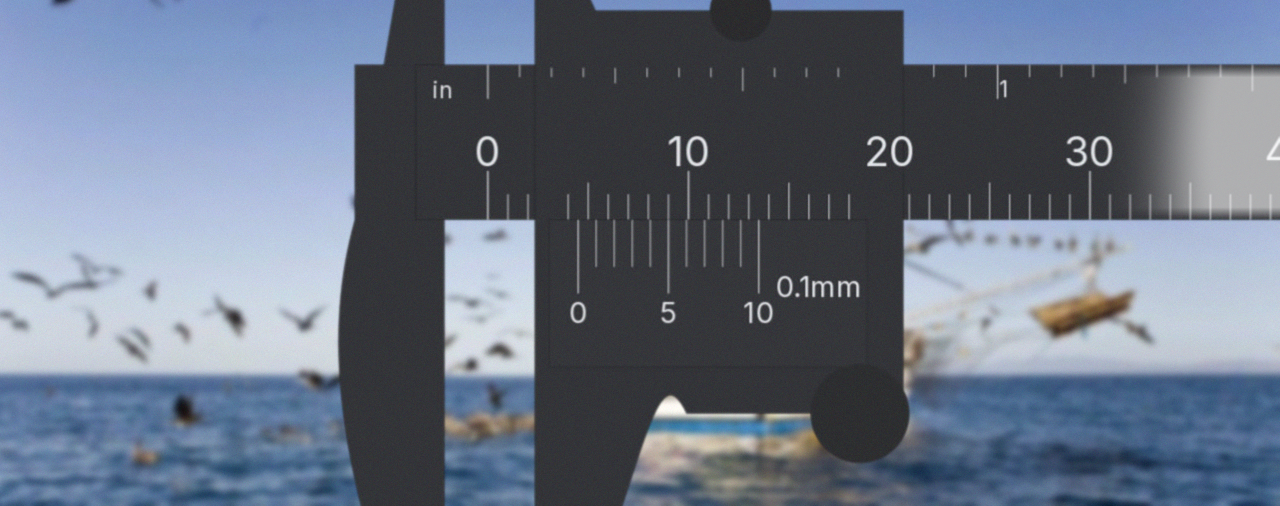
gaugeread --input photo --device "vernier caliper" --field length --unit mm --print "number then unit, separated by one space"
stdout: 4.5 mm
